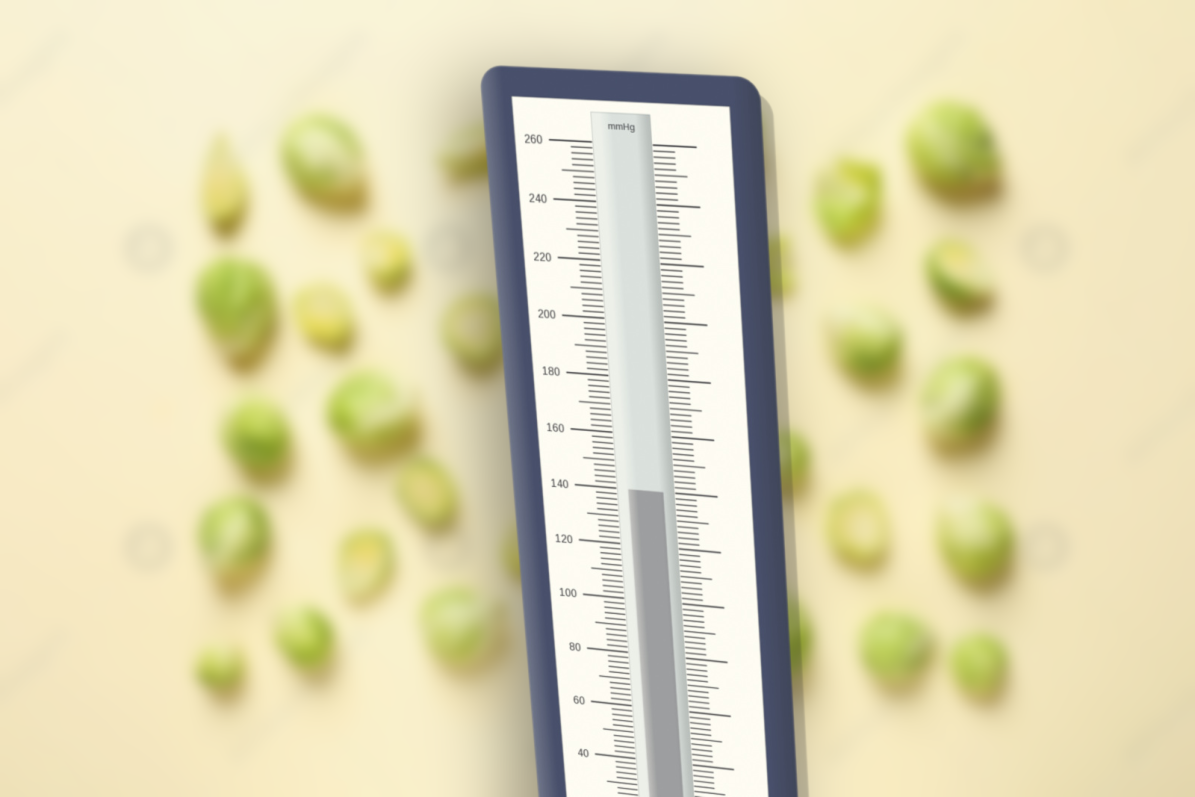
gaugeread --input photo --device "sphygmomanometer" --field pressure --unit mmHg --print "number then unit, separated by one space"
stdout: 140 mmHg
